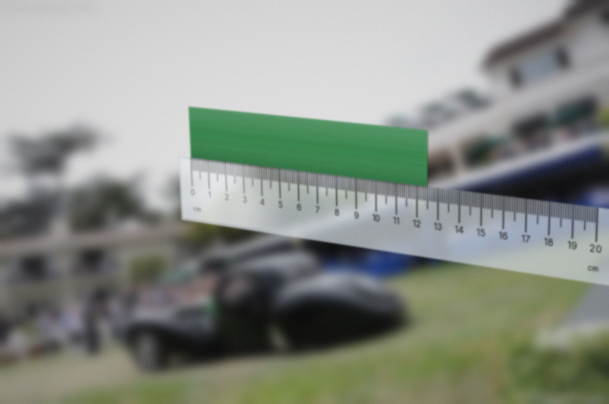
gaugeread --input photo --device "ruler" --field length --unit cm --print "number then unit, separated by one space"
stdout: 12.5 cm
